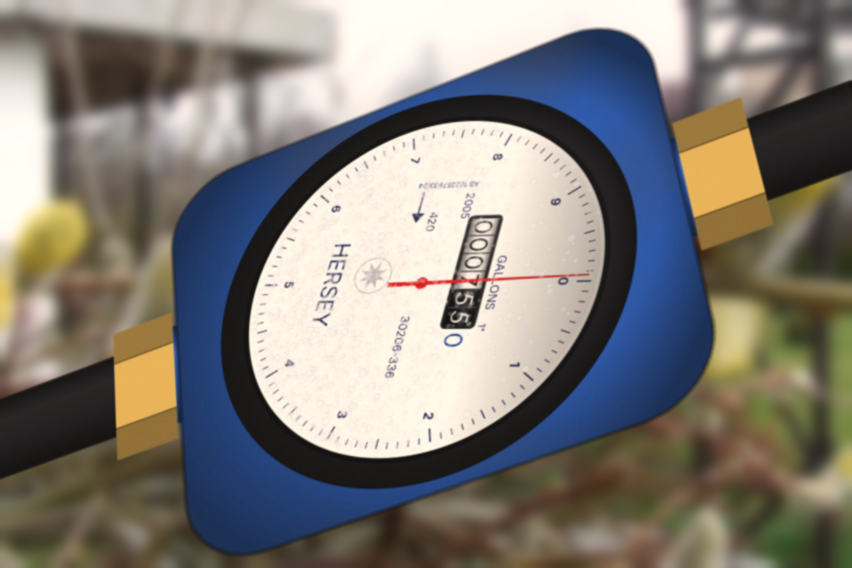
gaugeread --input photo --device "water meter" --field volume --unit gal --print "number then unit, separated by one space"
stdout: 7549.9 gal
